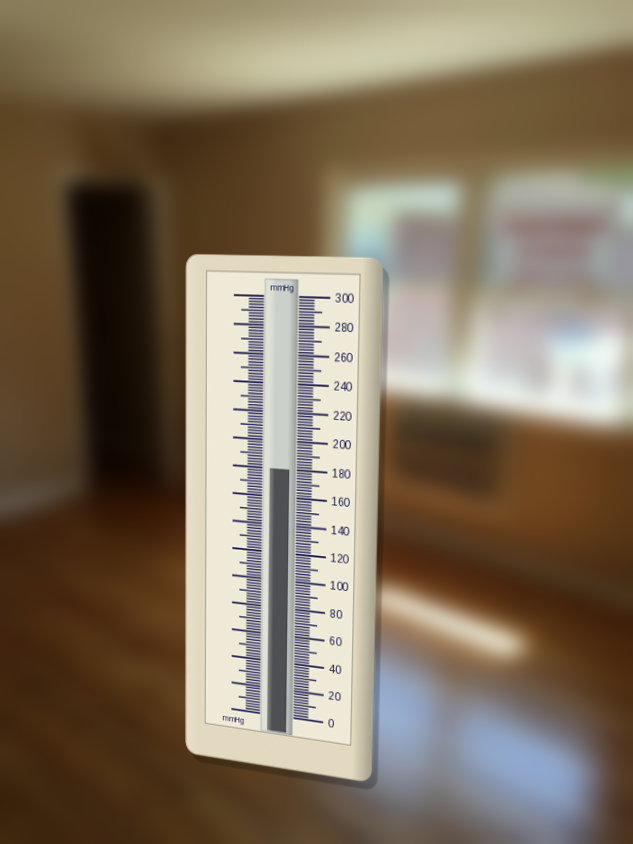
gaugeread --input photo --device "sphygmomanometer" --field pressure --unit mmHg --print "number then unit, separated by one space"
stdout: 180 mmHg
